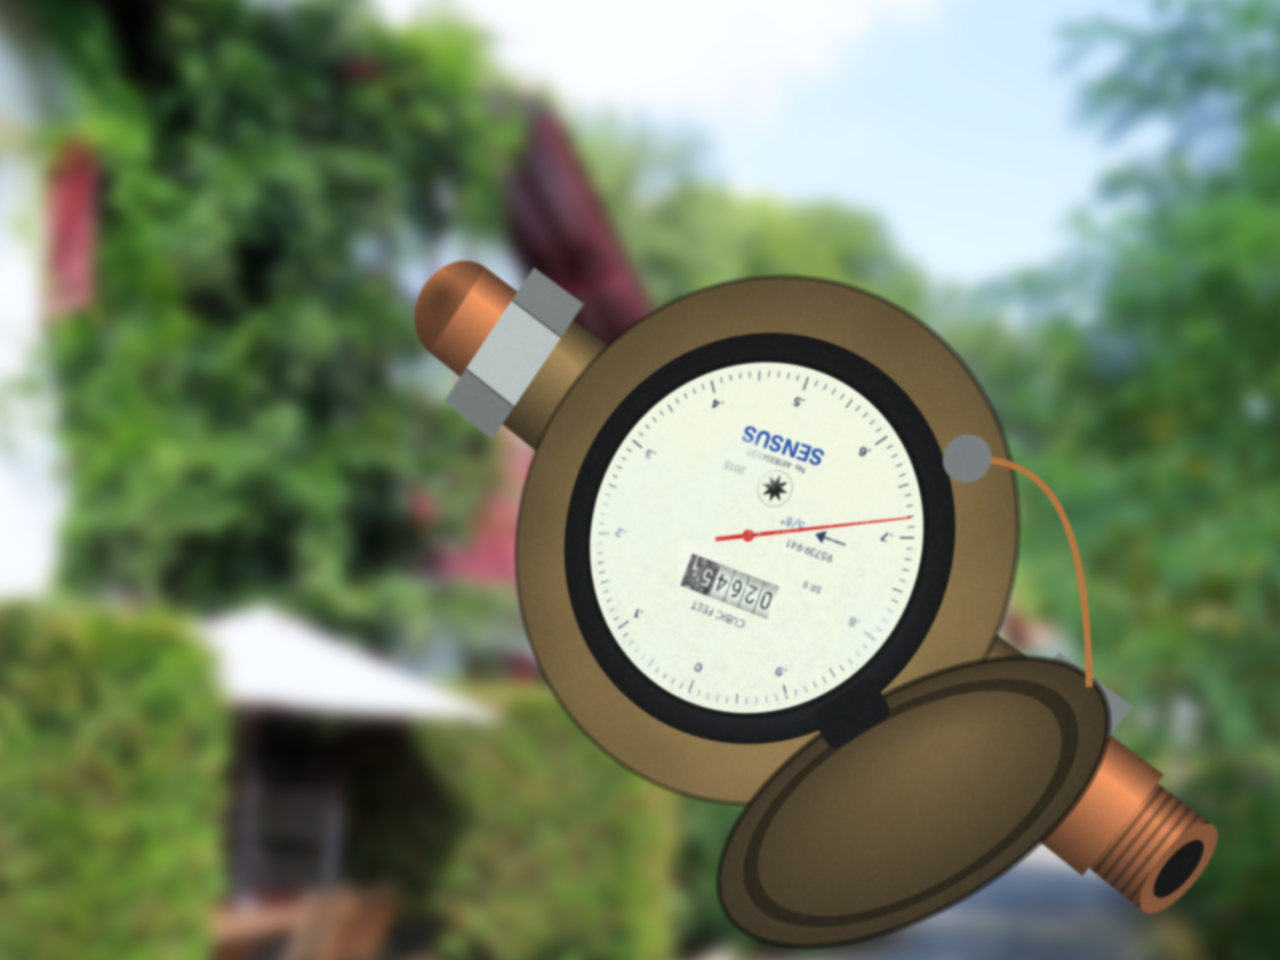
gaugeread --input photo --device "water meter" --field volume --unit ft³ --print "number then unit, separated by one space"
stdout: 26450.68 ft³
